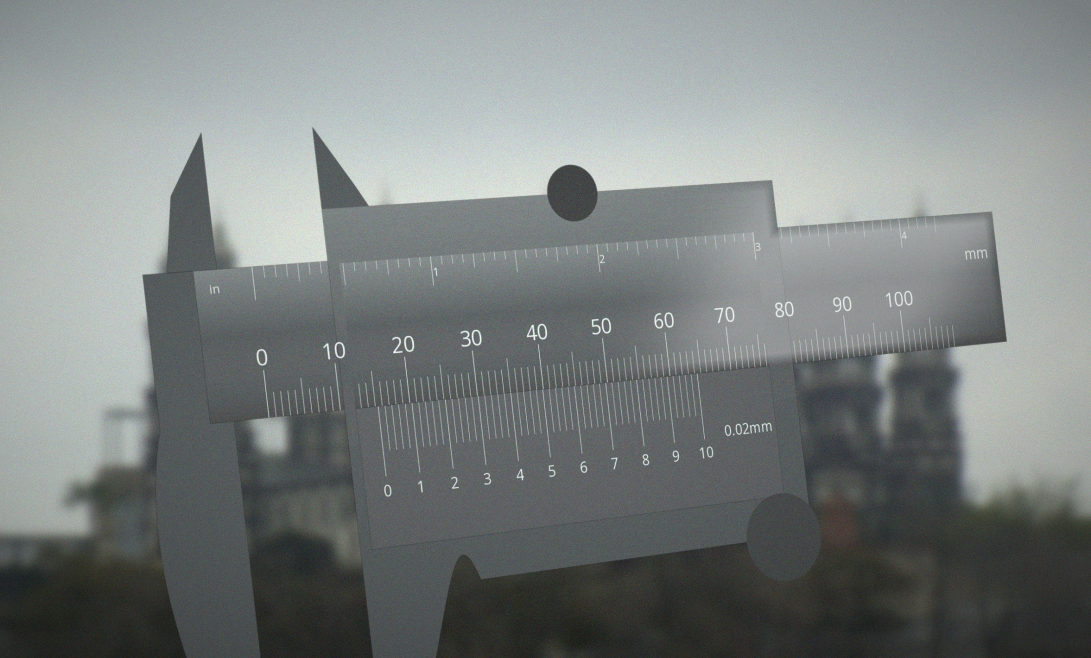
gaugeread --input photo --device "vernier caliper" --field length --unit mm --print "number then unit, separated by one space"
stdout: 15.4 mm
